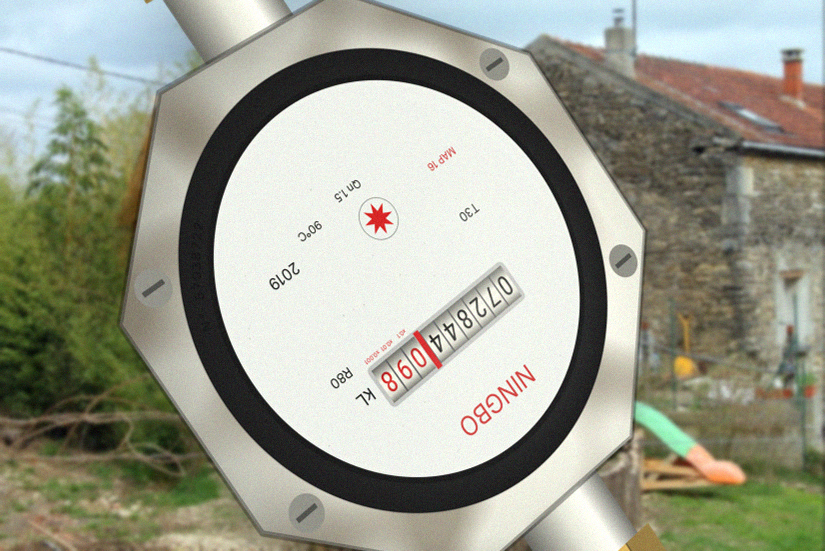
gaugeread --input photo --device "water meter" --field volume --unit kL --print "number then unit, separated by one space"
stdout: 72844.098 kL
